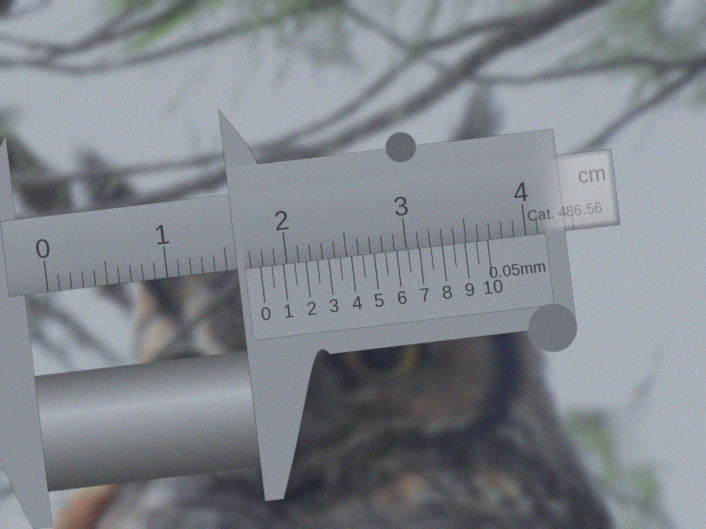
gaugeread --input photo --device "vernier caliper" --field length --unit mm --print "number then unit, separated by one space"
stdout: 17.8 mm
